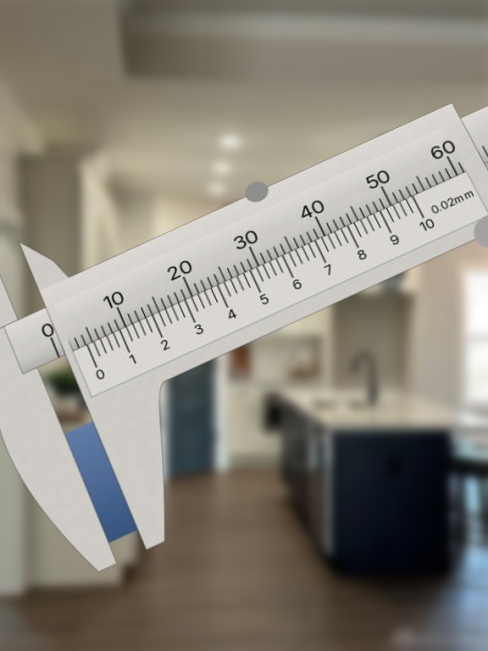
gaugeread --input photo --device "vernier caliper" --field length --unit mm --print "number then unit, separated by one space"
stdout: 4.2 mm
